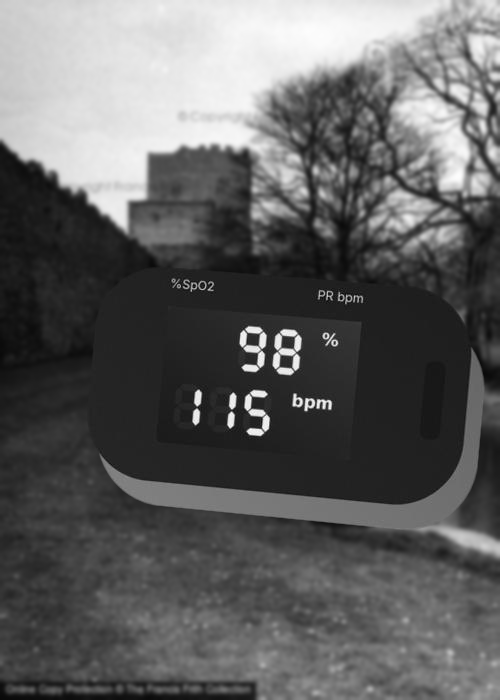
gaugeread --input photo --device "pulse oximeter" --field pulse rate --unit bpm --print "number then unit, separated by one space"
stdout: 115 bpm
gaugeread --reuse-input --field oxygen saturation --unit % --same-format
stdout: 98 %
